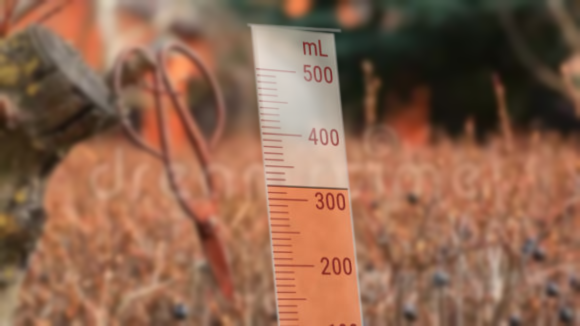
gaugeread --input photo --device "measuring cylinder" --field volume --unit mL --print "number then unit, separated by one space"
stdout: 320 mL
